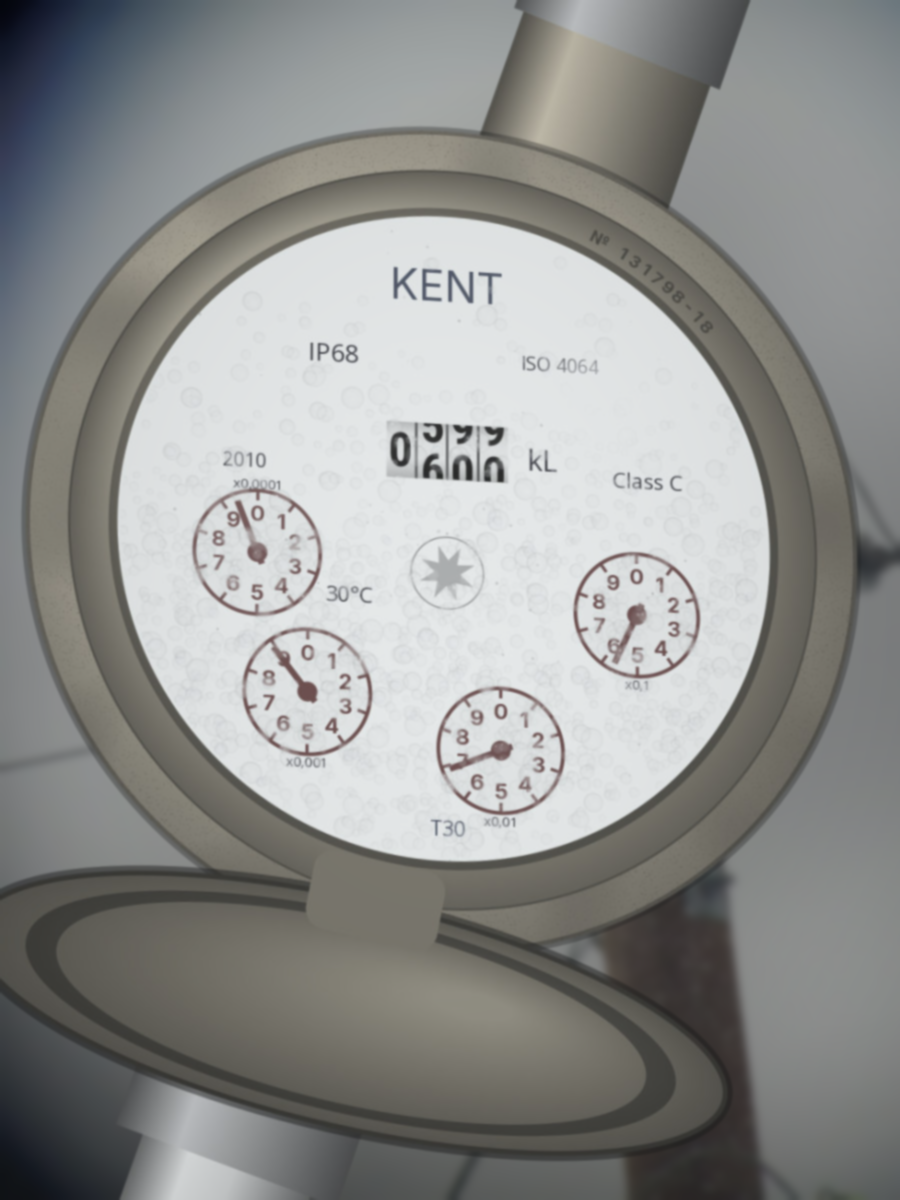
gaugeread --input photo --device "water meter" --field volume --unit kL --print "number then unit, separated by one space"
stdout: 599.5689 kL
